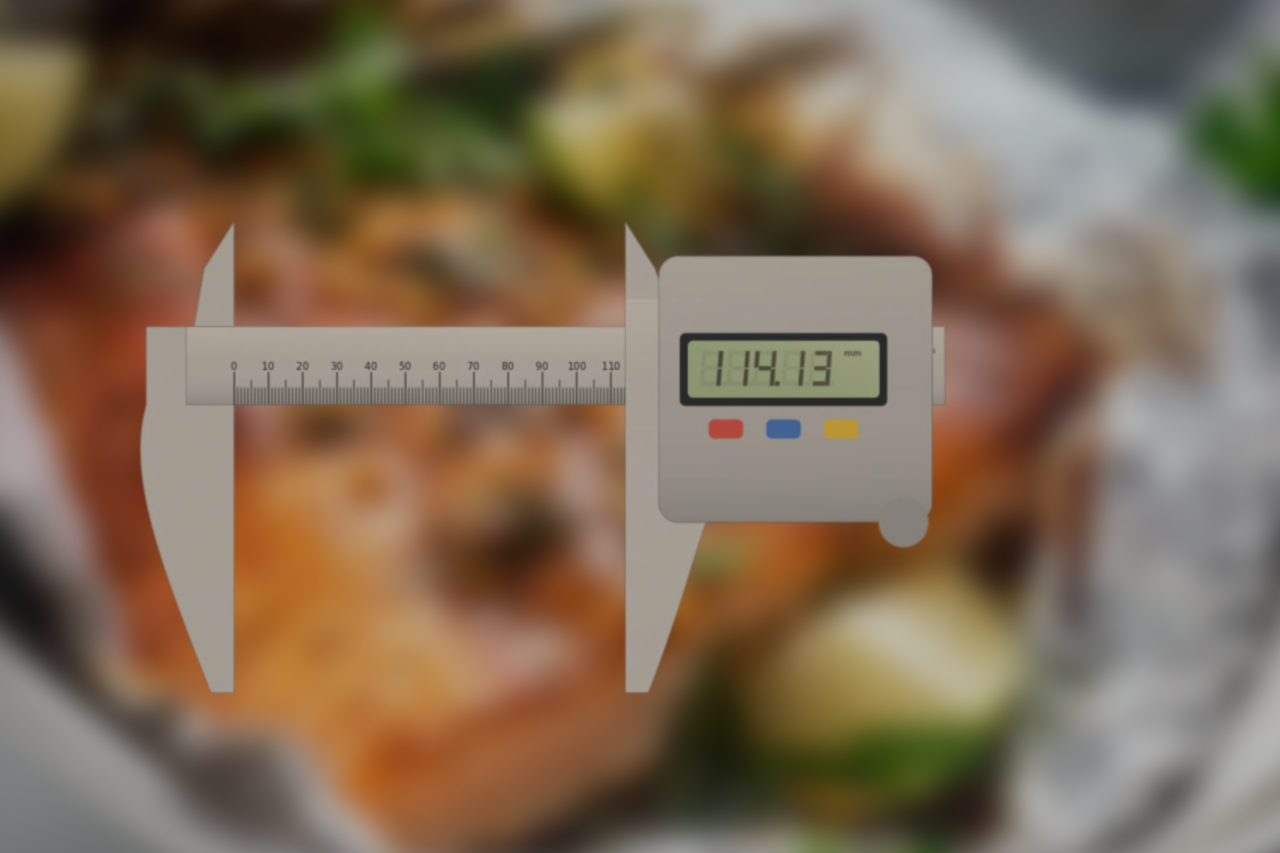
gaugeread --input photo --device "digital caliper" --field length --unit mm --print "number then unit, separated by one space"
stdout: 114.13 mm
